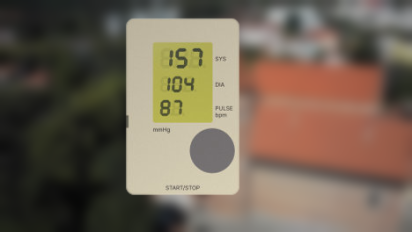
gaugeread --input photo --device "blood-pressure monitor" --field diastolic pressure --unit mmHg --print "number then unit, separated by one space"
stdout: 104 mmHg
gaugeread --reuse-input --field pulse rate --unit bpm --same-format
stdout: 87 bpm
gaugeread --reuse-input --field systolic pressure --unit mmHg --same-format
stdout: 157 mmHg
